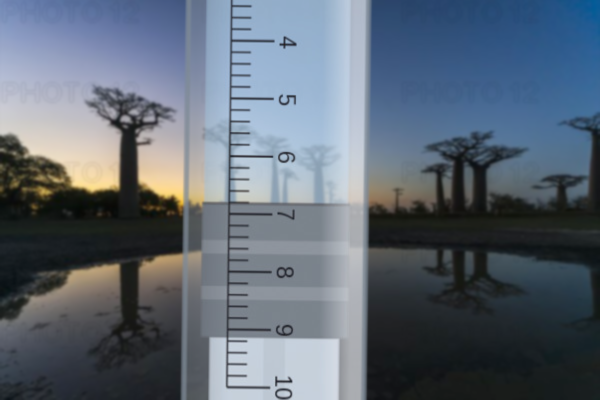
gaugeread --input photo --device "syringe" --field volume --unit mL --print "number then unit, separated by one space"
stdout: 6.8 mL
